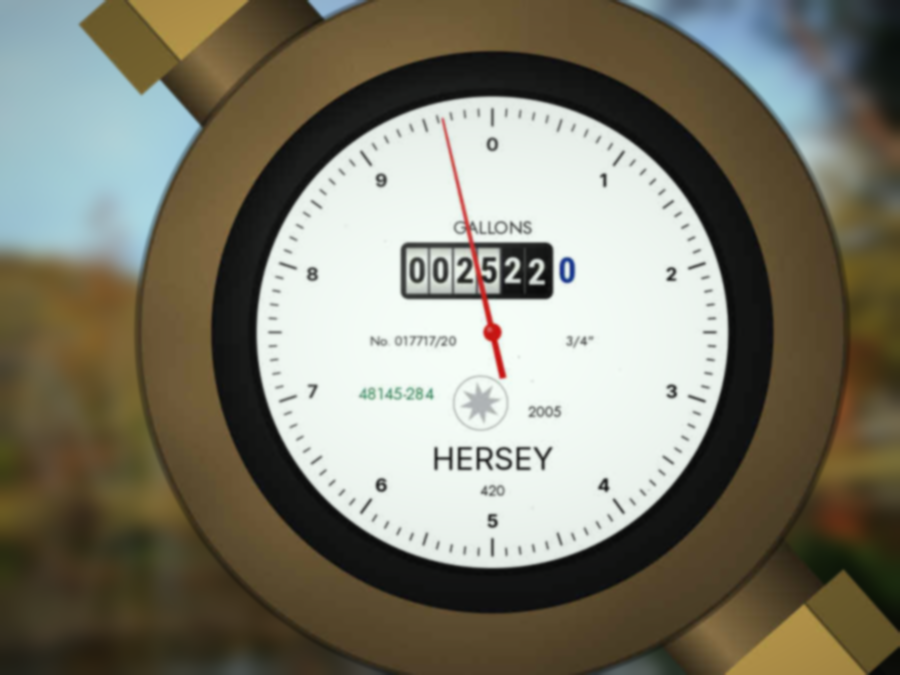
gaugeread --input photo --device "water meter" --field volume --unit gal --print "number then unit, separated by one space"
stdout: 25219.6 gal
